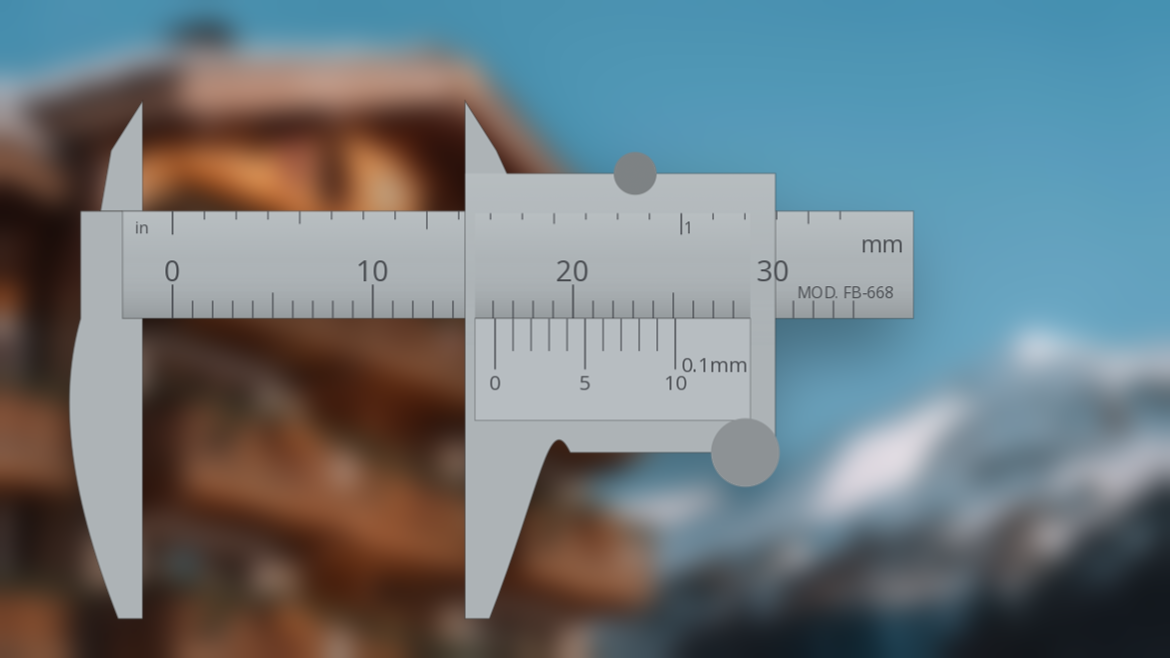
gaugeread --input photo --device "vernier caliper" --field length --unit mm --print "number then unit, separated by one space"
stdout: 16.1 mm
